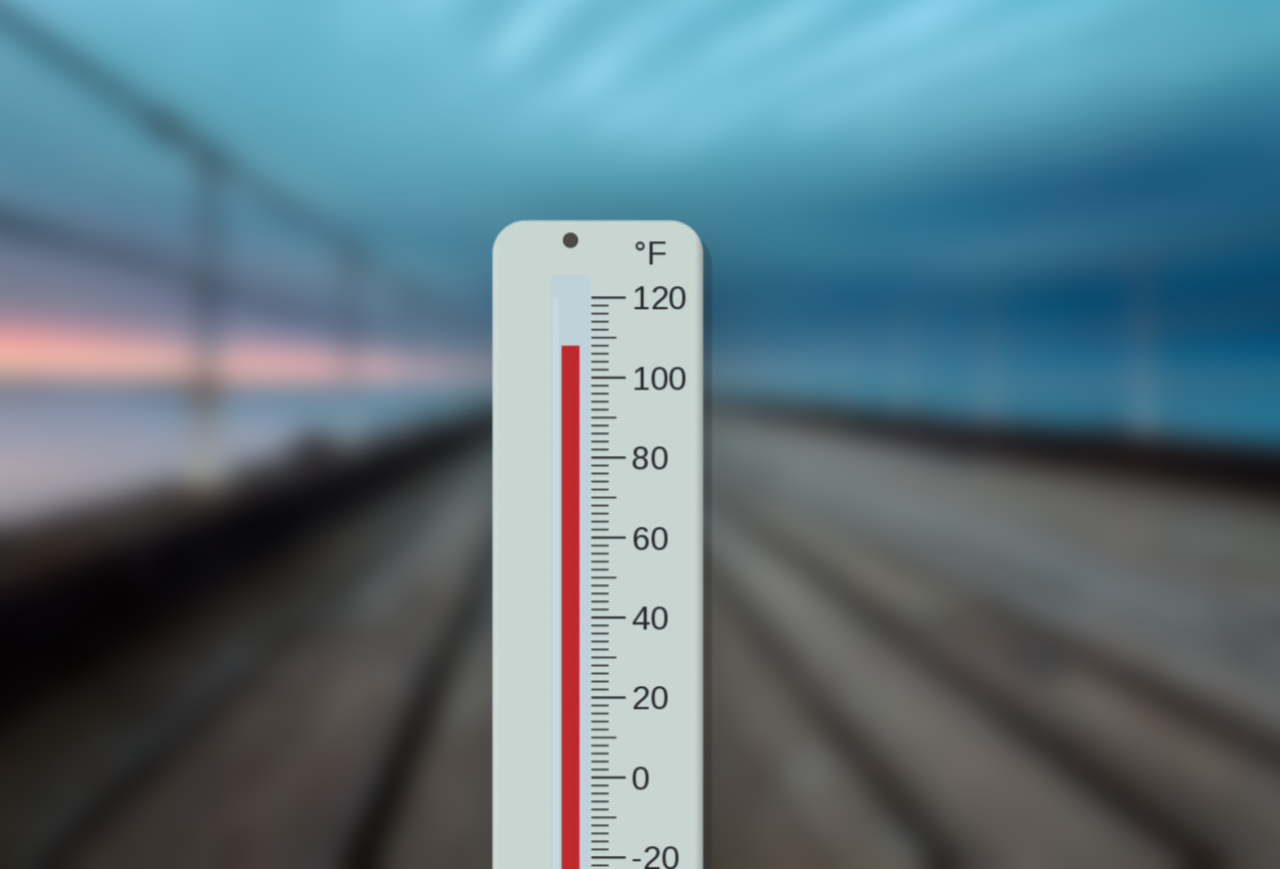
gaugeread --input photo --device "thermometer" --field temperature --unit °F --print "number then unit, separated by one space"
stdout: 108 °F
